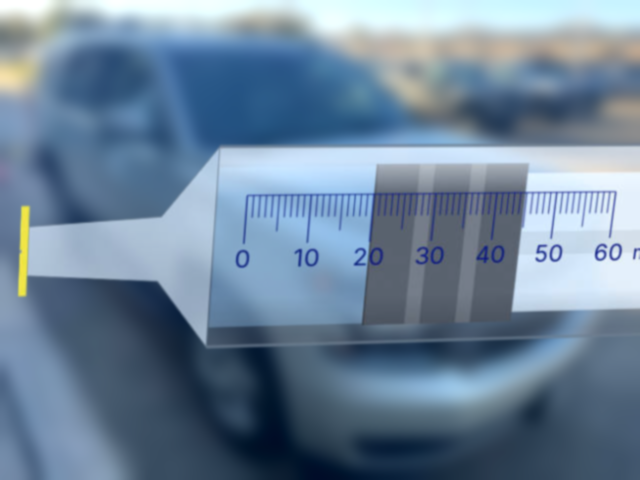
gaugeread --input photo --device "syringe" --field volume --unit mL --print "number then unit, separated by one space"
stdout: 20 mL
